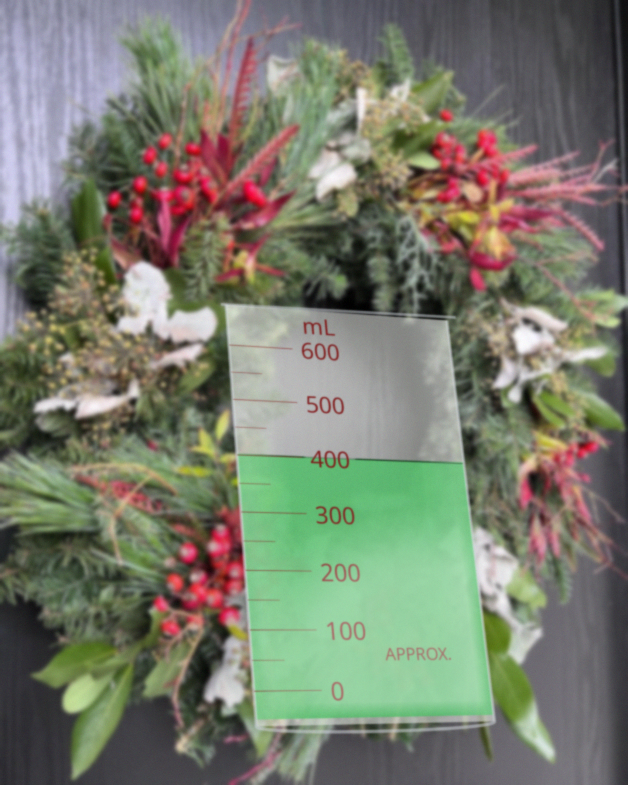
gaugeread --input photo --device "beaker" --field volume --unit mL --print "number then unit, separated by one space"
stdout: 400 mL
